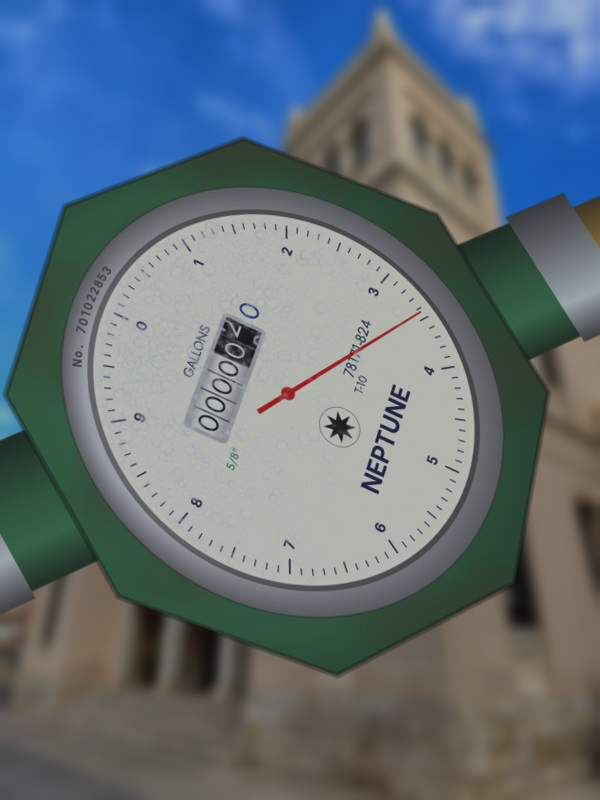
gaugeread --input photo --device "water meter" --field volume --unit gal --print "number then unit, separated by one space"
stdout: 23.4 gal
